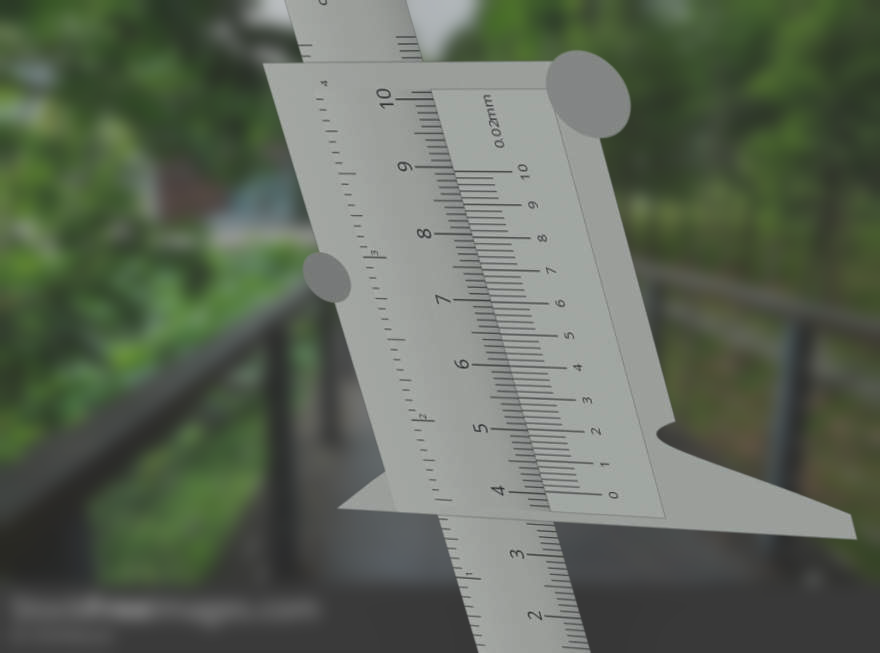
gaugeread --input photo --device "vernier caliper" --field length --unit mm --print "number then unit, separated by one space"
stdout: 40.4 mm
